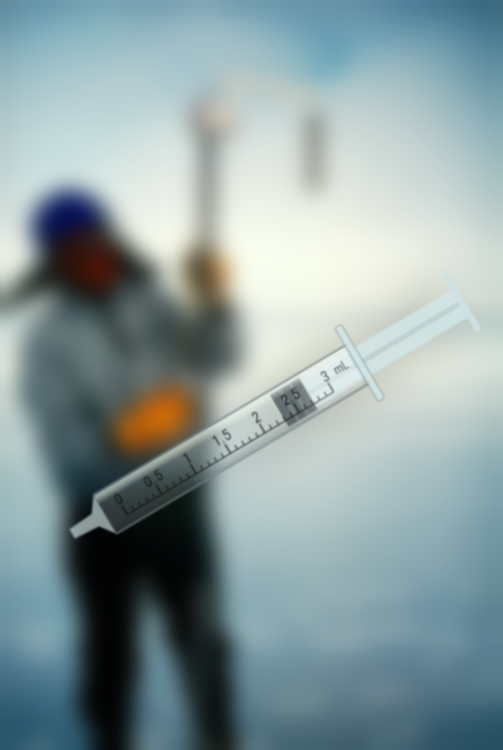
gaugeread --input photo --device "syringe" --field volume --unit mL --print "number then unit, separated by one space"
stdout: 2.3 mL
